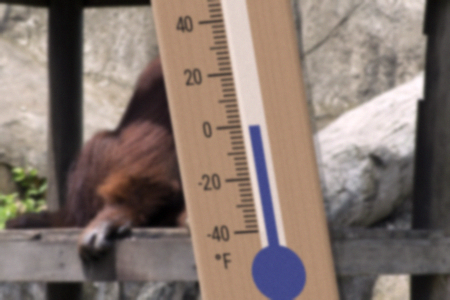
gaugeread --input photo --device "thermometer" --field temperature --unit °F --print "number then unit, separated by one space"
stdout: 0 °F
